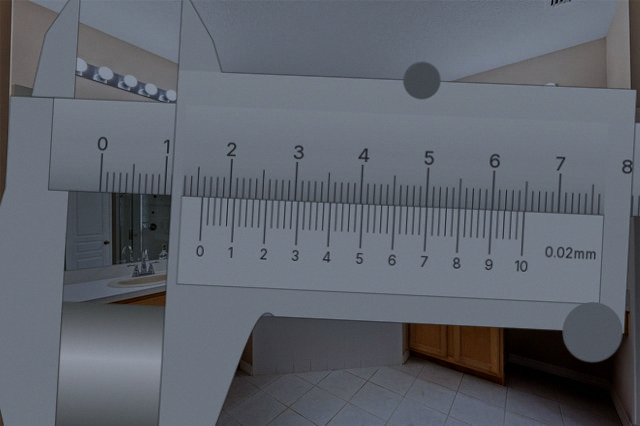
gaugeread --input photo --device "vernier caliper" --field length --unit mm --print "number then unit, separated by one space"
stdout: 15.8 mm
